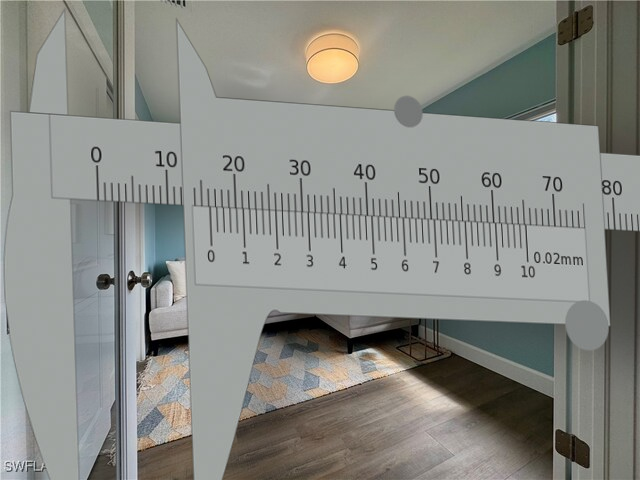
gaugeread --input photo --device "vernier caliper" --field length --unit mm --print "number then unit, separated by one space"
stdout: 16.2 mm
